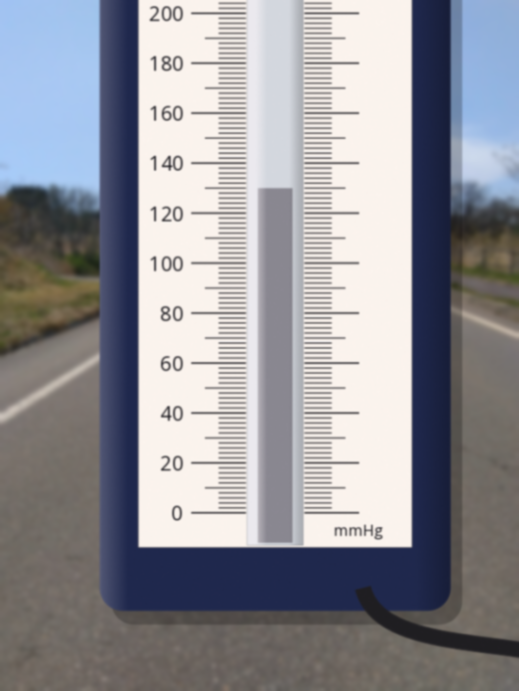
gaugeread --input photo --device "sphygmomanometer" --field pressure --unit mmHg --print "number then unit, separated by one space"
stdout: 130 mmHg
